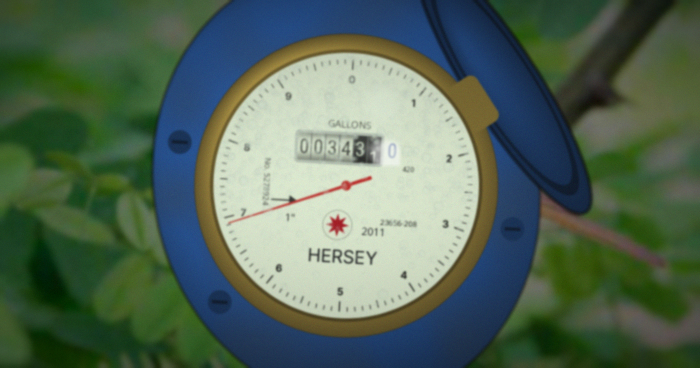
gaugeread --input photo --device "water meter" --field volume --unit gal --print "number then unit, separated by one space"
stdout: 34306.9 gal
